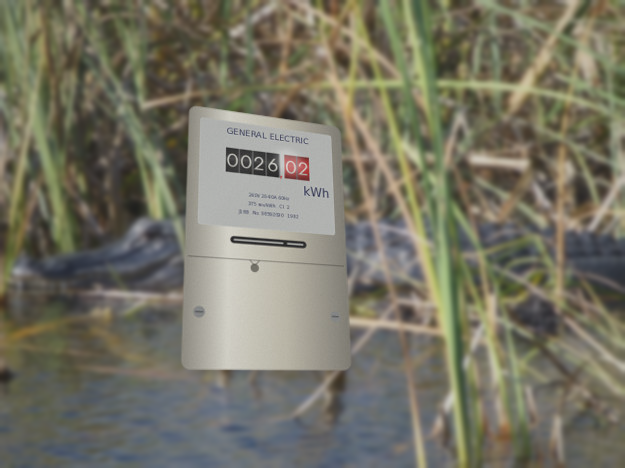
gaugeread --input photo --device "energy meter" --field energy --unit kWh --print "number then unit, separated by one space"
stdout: 26.02 kWh
